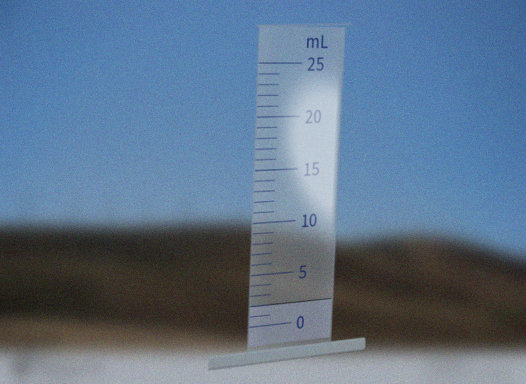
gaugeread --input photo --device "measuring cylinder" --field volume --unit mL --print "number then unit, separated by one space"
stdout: 2 mL
